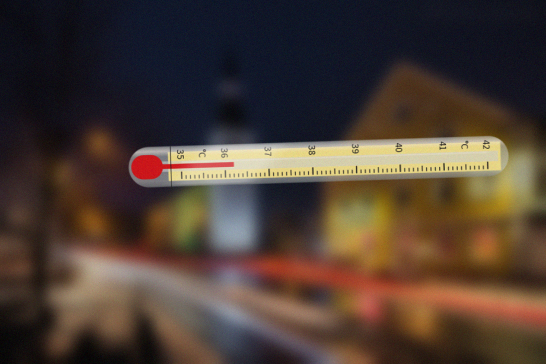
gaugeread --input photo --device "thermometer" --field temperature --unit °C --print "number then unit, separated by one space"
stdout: 36.2 °C
